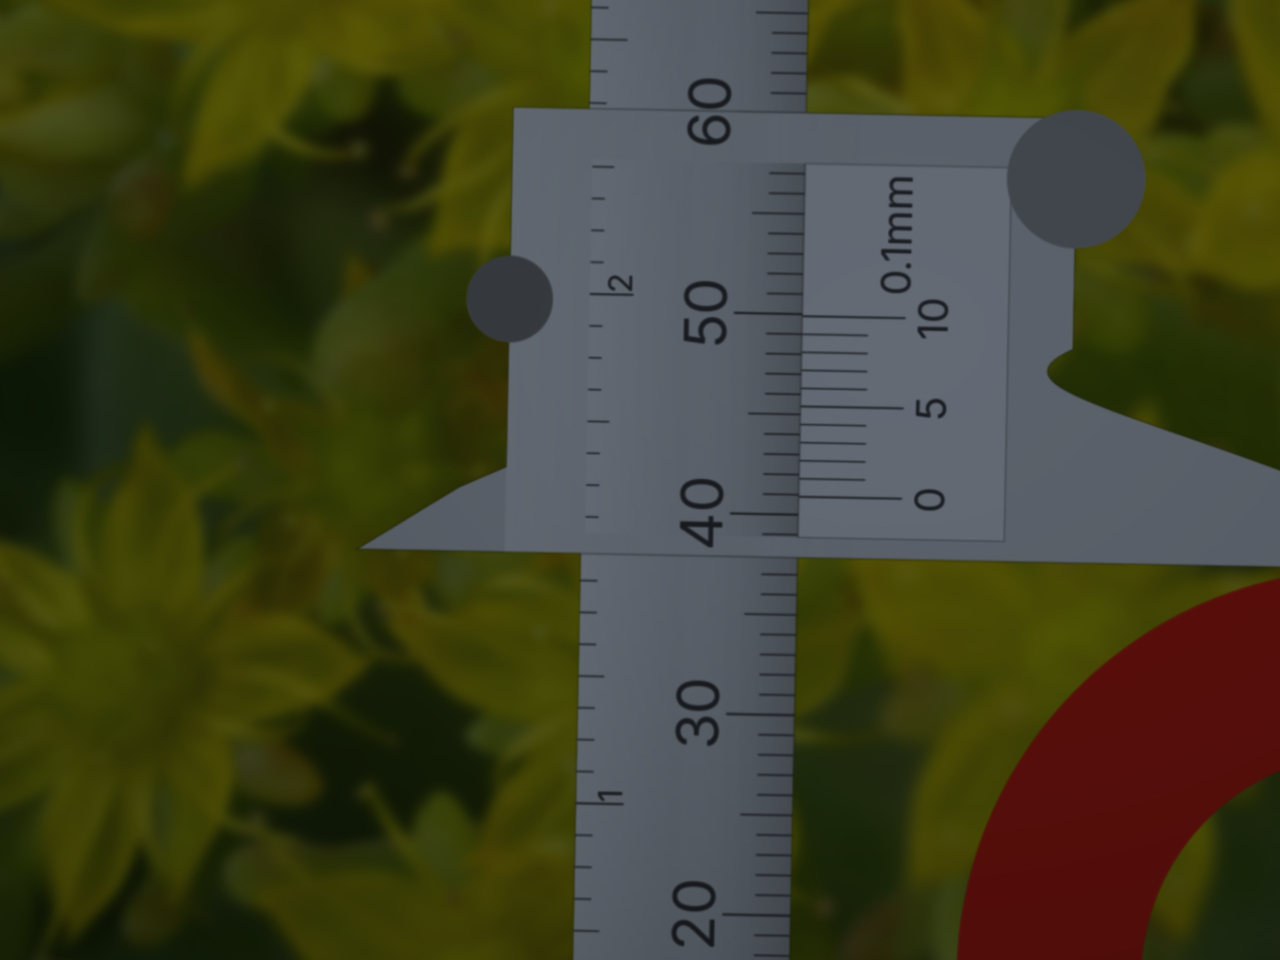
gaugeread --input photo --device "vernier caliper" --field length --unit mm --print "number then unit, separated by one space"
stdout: 40.9 mm
